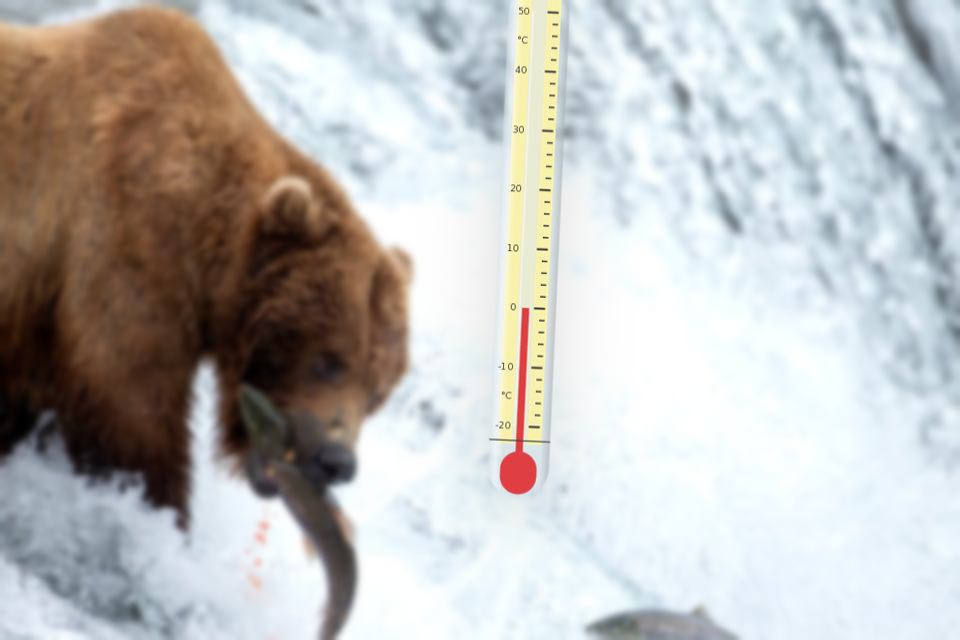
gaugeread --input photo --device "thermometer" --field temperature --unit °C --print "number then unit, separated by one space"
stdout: 0 °C
